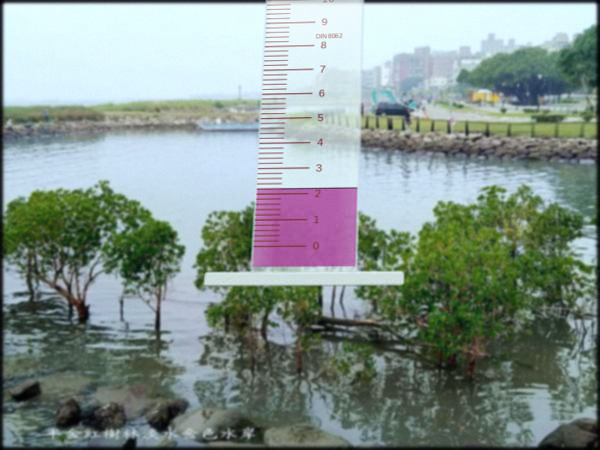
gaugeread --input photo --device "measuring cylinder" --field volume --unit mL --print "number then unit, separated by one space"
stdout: 2.2 mL
